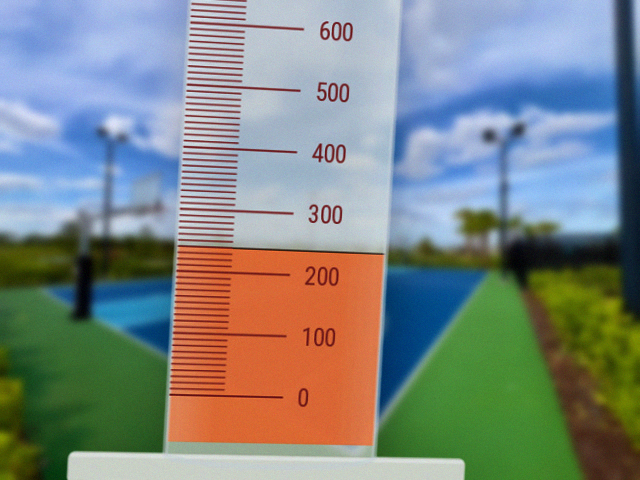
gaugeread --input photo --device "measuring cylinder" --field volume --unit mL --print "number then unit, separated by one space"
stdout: 240 mL
